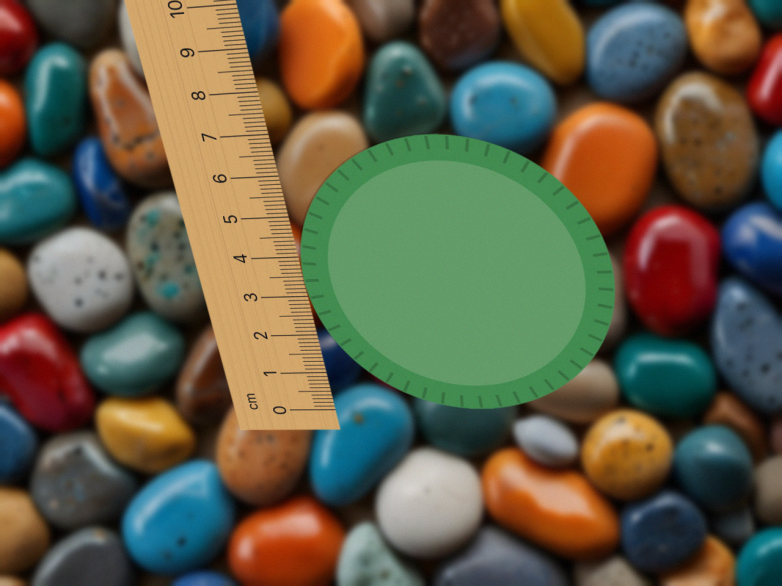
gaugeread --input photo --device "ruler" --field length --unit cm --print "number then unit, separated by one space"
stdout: 6.8 cm
